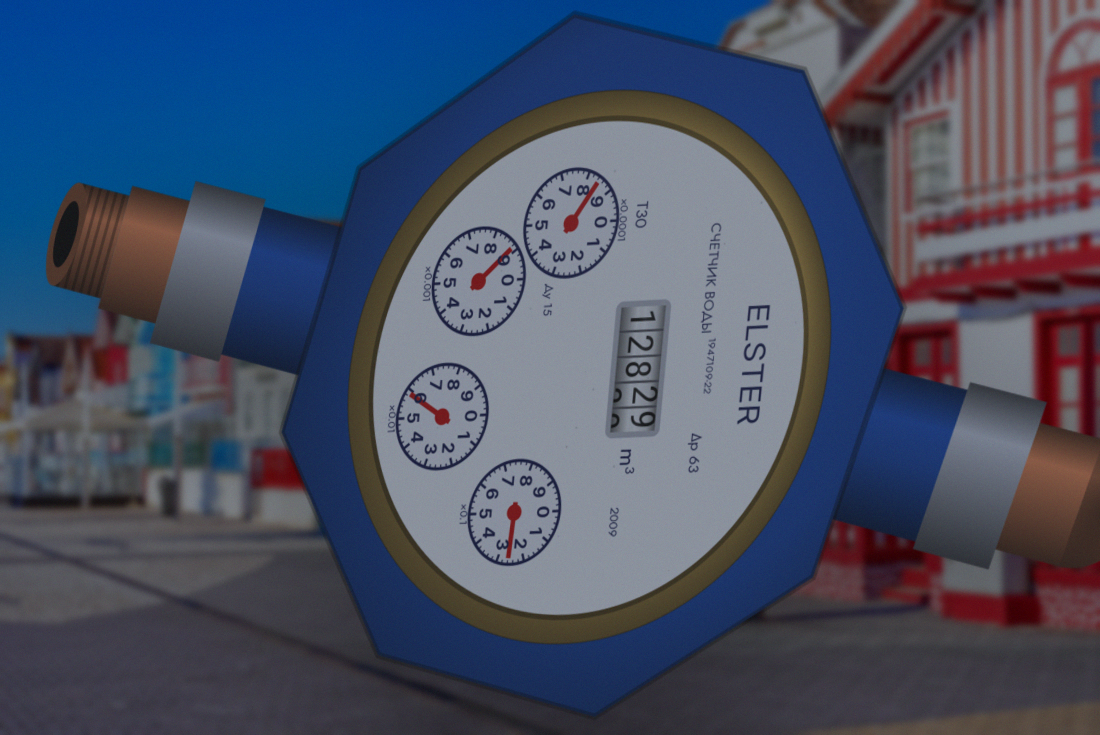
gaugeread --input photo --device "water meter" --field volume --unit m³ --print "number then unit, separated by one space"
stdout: 12829.2588 m³
